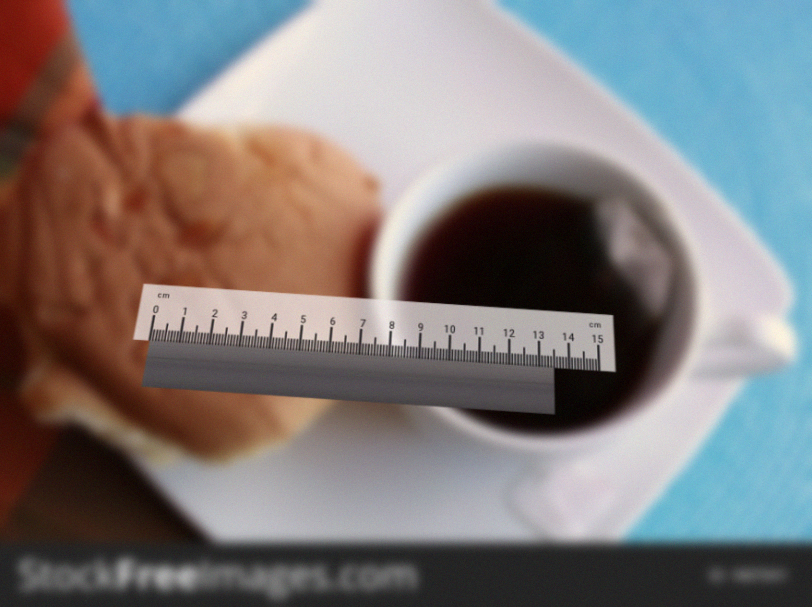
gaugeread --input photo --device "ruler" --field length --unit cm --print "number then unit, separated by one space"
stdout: 13.5 cm
